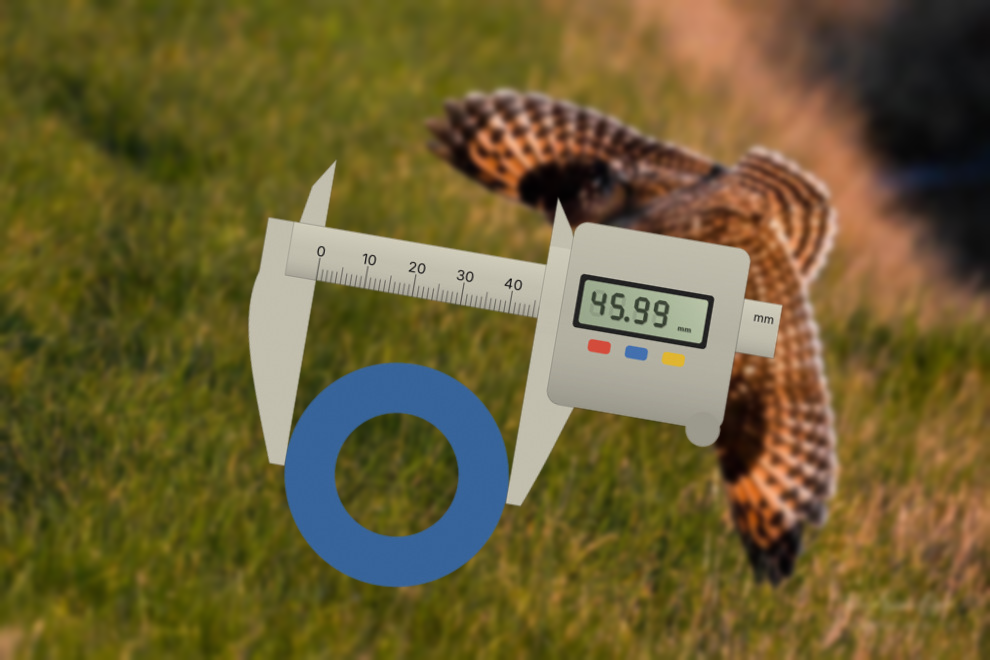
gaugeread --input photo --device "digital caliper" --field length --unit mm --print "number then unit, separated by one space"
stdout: 45.99 mm
